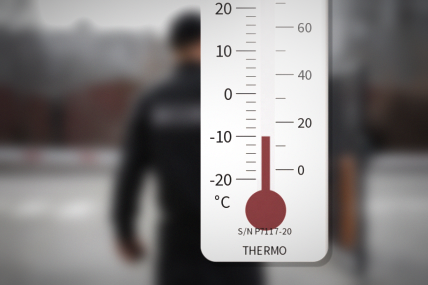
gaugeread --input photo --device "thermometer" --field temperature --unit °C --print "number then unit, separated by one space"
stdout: -10 °C
